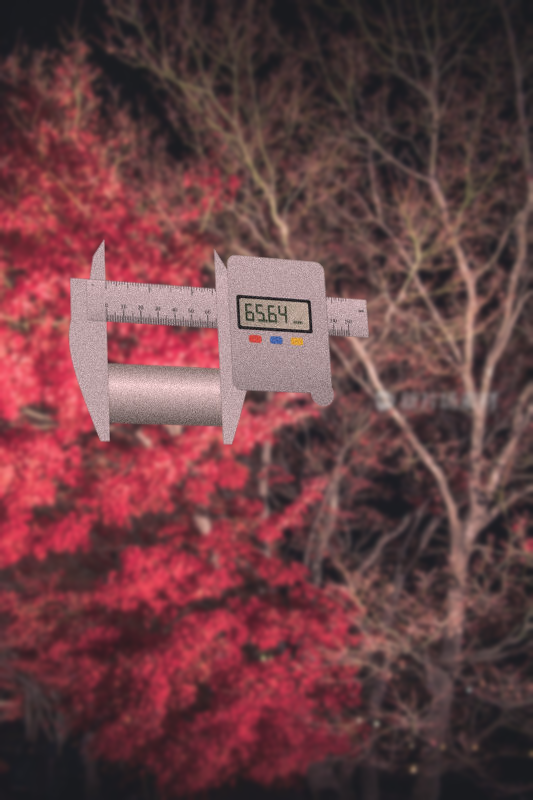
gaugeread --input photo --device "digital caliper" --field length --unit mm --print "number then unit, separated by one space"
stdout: 65.64 mm
